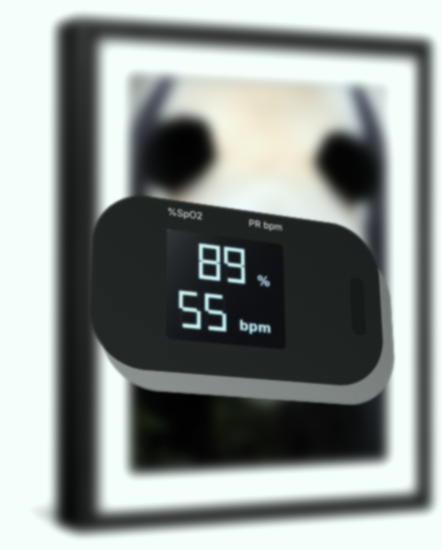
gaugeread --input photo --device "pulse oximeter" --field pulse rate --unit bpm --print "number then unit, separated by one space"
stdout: 55 bpm
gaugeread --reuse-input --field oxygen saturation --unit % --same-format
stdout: 89 %
